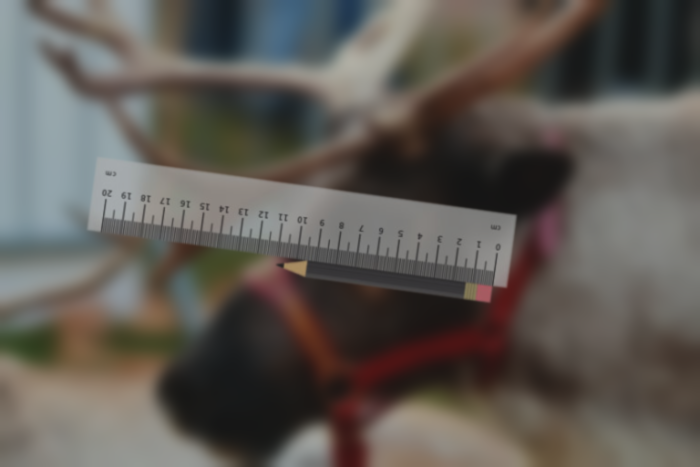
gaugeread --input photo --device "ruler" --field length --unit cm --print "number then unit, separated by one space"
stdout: 11 cm
